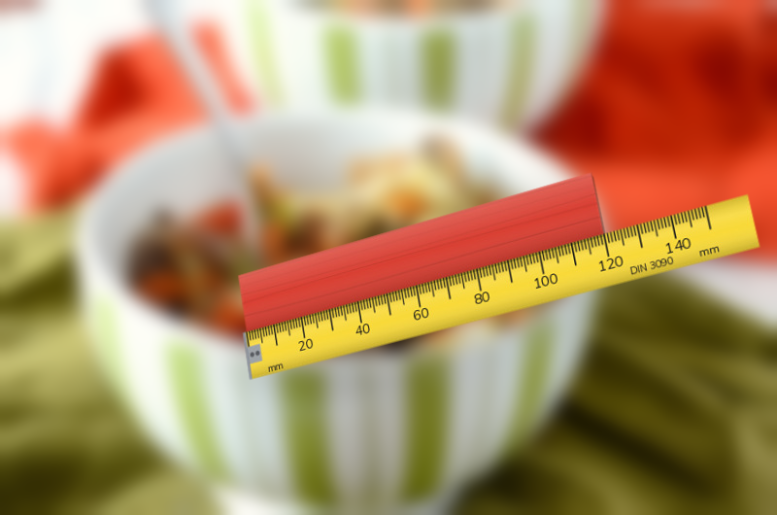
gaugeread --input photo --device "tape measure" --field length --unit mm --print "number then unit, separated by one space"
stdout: 120 mm
